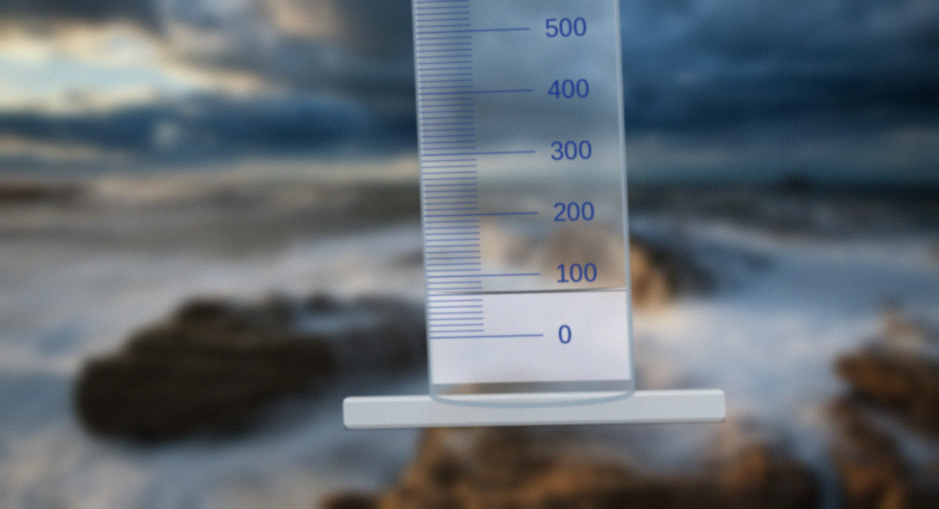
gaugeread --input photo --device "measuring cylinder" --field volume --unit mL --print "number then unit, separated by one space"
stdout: 70 mL
